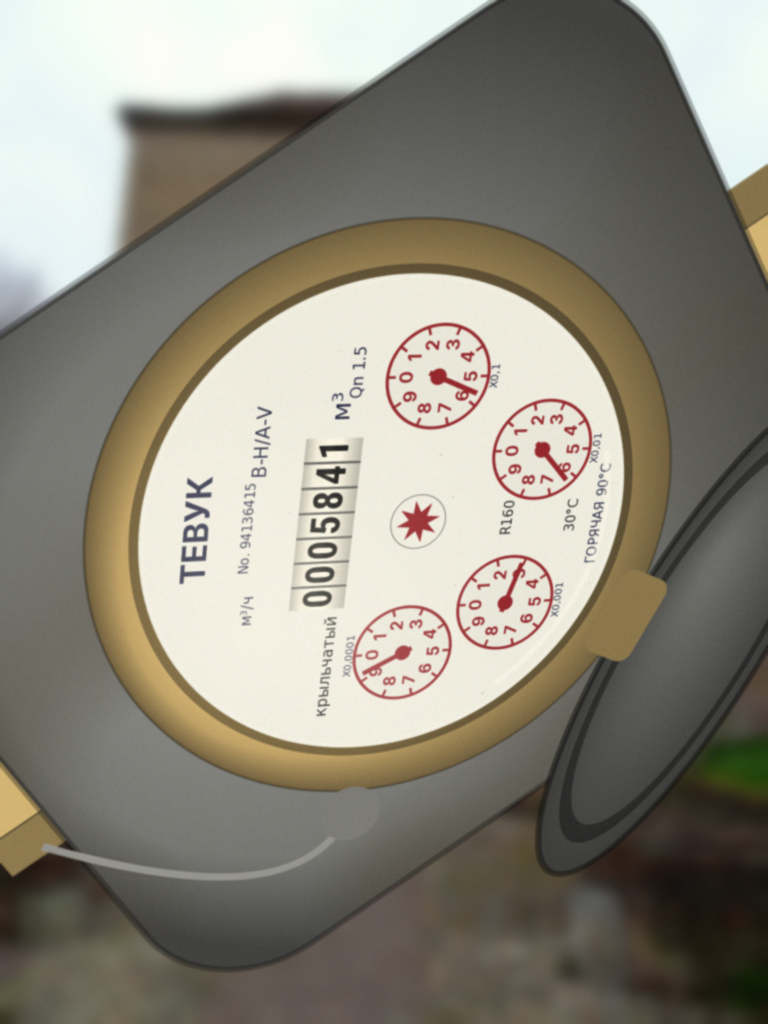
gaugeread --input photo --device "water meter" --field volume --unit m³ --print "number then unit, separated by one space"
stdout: 5841.5629 m³
